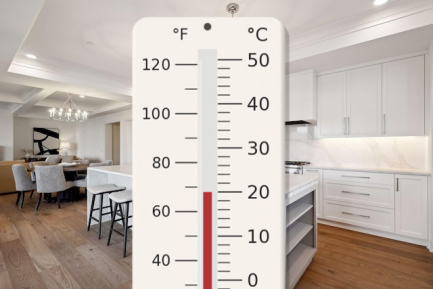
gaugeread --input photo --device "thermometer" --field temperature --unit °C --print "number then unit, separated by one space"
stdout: 20 °C
